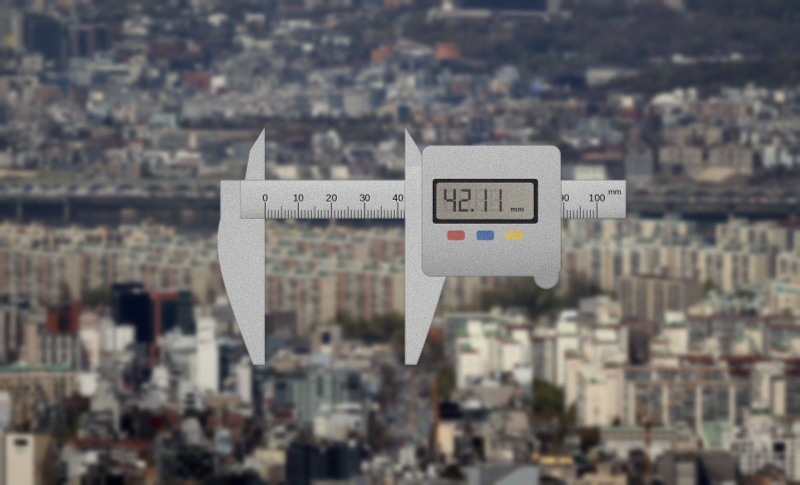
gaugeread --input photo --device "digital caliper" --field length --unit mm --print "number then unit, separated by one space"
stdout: 42.11 mm
